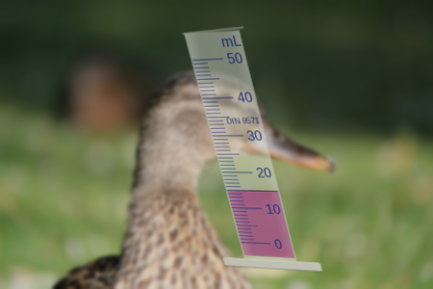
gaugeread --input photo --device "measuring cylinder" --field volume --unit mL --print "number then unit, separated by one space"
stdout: 15 mL
